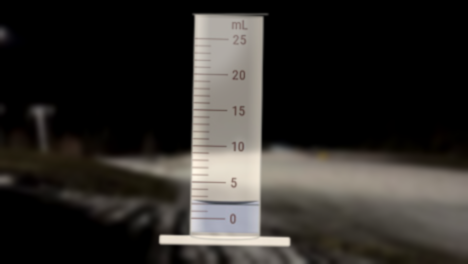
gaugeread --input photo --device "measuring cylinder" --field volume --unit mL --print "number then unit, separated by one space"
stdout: 2 mL
